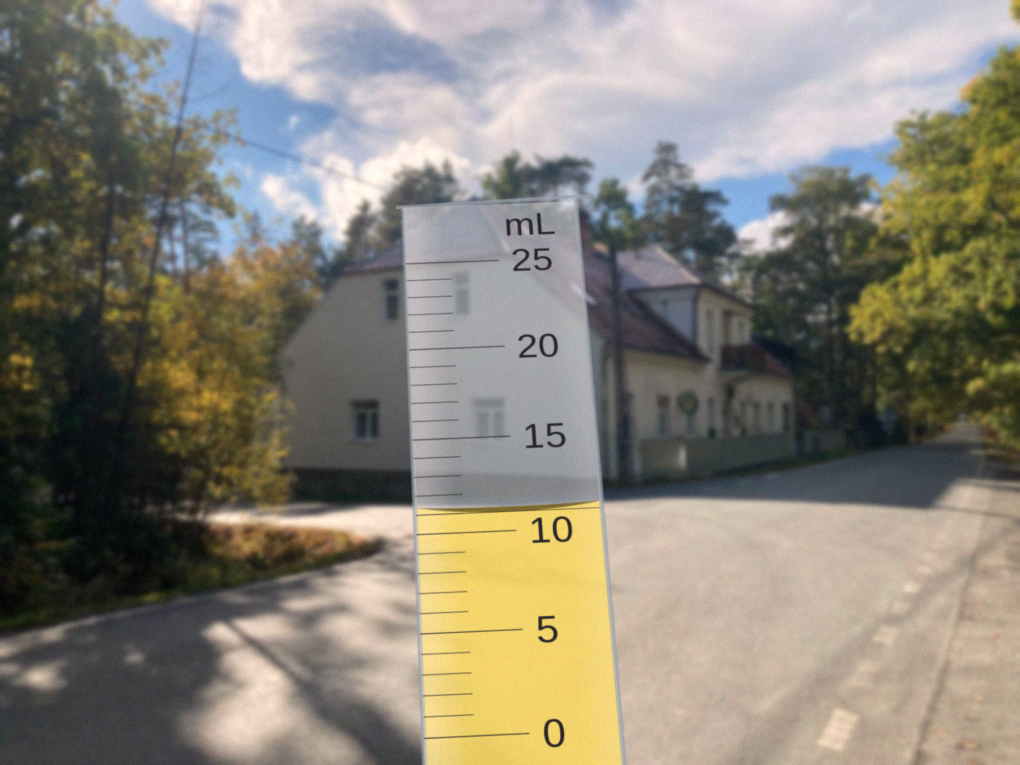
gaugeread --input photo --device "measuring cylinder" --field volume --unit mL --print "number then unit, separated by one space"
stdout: 11 mL
